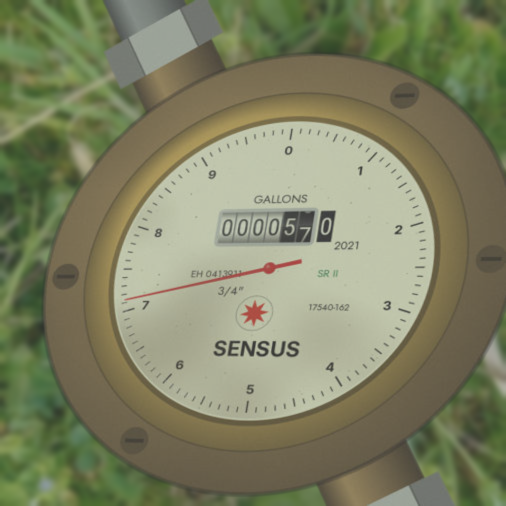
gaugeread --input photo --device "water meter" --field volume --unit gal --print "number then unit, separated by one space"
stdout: 567.1 gal
